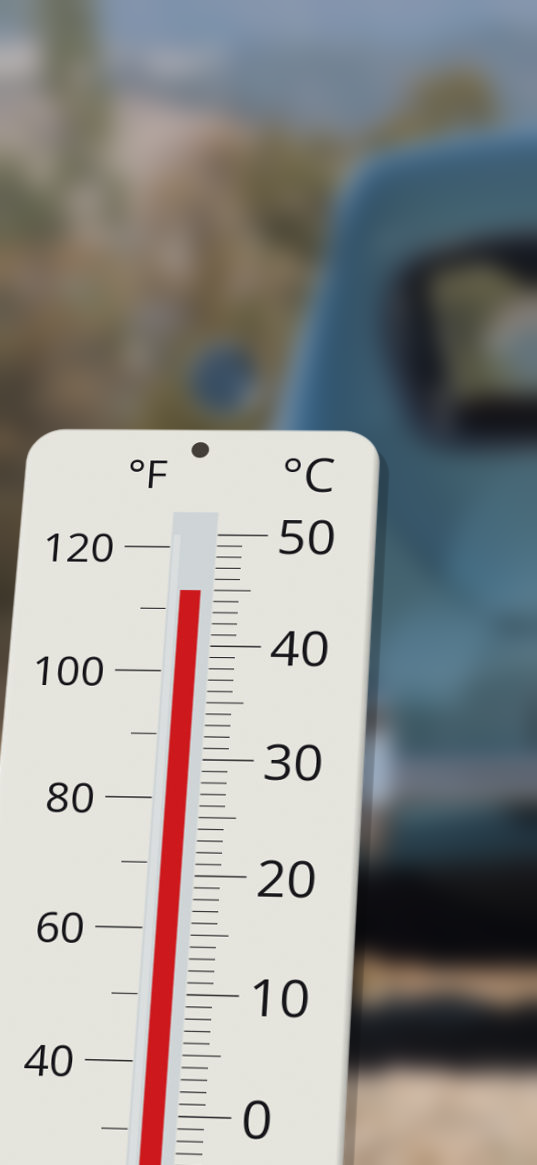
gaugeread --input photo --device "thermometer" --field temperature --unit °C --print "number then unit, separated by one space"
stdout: 45 °C
